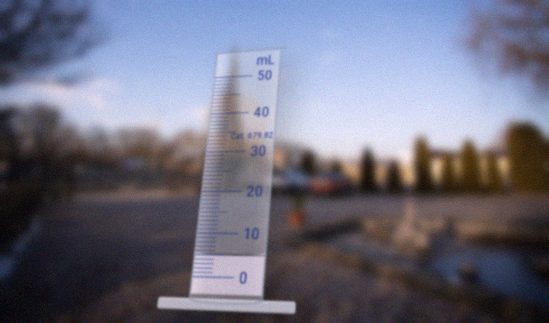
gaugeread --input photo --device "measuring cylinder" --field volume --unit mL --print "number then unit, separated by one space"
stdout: 5 mL
